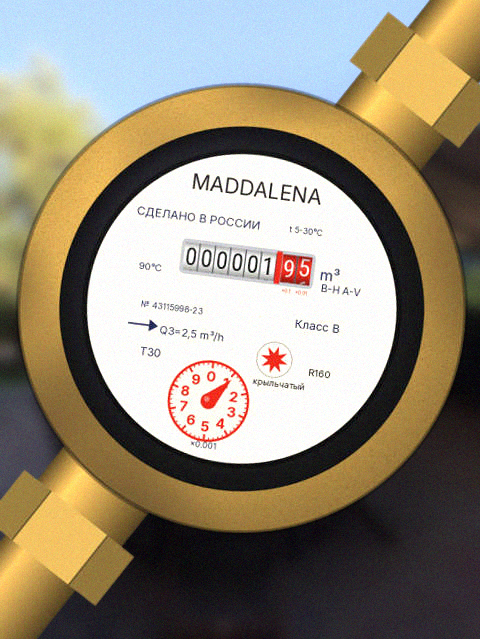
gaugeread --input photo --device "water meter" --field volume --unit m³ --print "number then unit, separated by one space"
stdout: 1.951 m³
